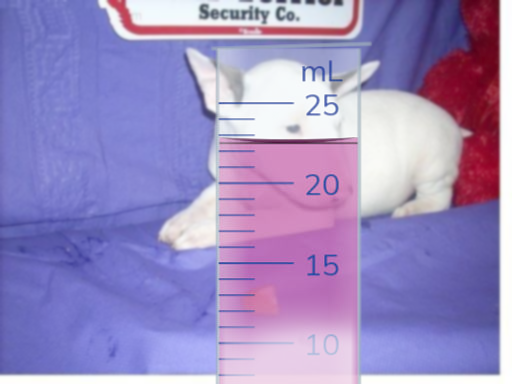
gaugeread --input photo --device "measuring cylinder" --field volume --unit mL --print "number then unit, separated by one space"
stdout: 22.5 mL
